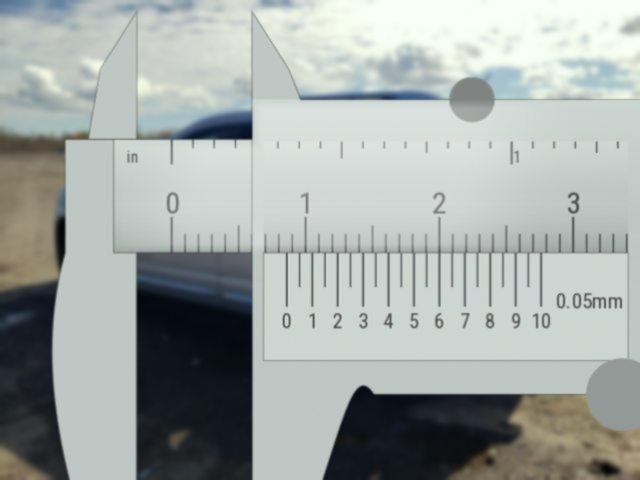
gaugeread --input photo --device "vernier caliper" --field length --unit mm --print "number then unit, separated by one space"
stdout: 8.6 mm
